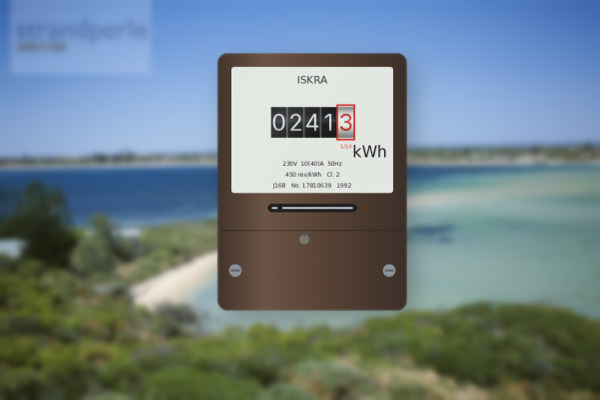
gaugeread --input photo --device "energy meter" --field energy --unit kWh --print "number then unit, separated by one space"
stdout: 241.3 kWh
